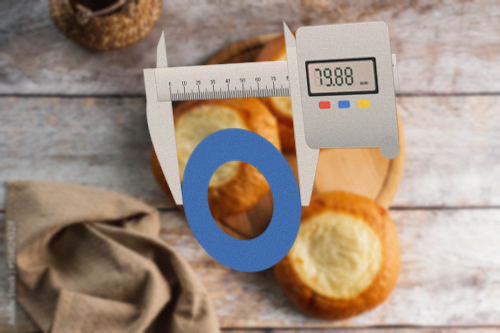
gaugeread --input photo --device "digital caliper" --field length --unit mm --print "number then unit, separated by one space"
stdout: 79.88 mm
